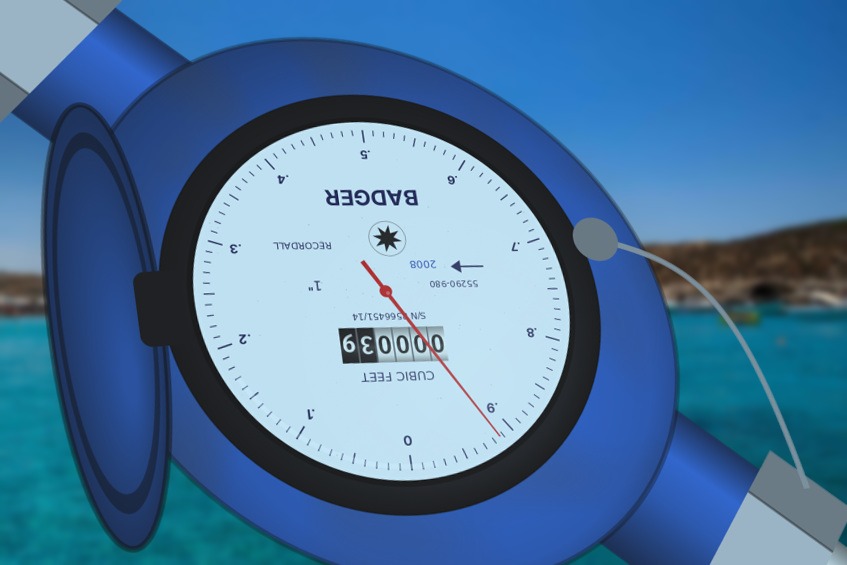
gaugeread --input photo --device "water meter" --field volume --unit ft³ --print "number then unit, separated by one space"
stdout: 38.91 ft³
